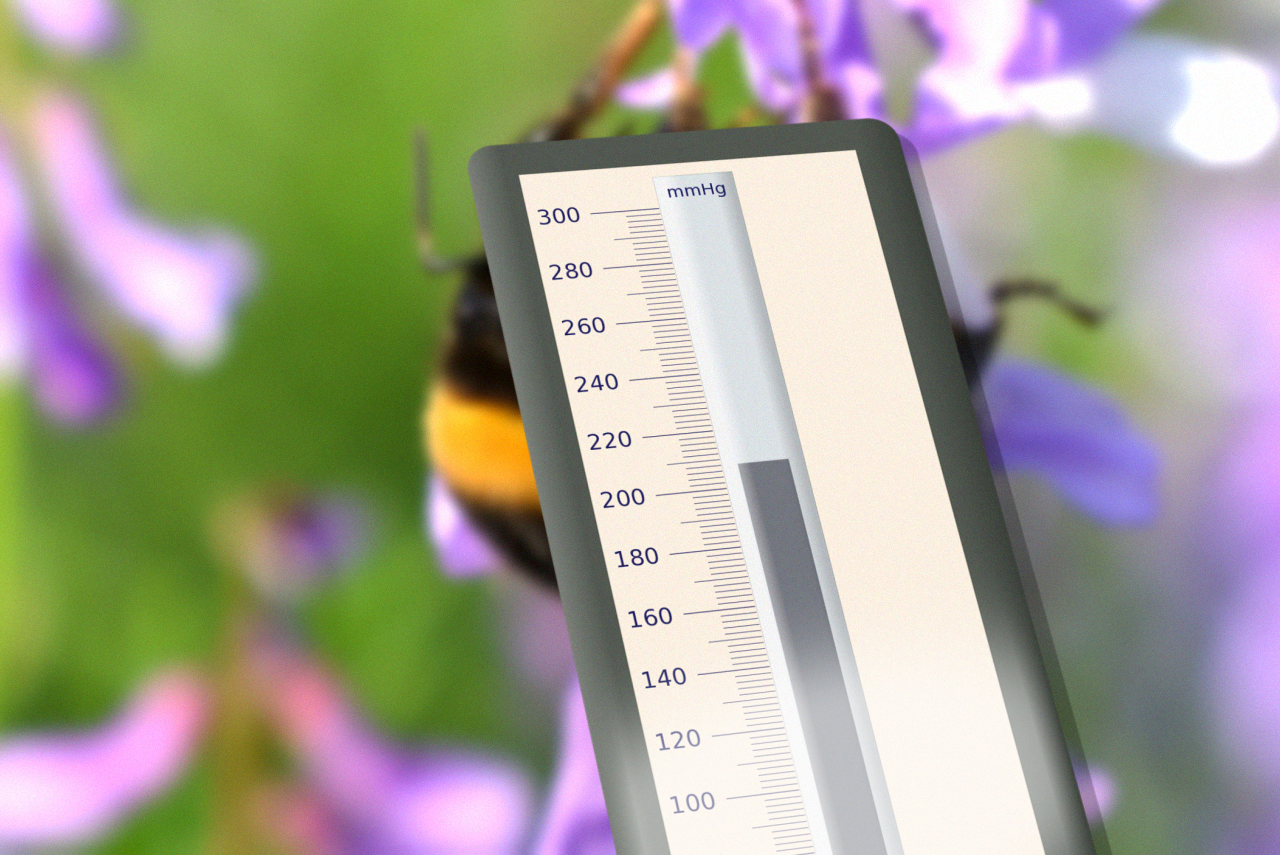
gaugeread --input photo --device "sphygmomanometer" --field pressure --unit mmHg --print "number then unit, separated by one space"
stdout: 208 mmHg
